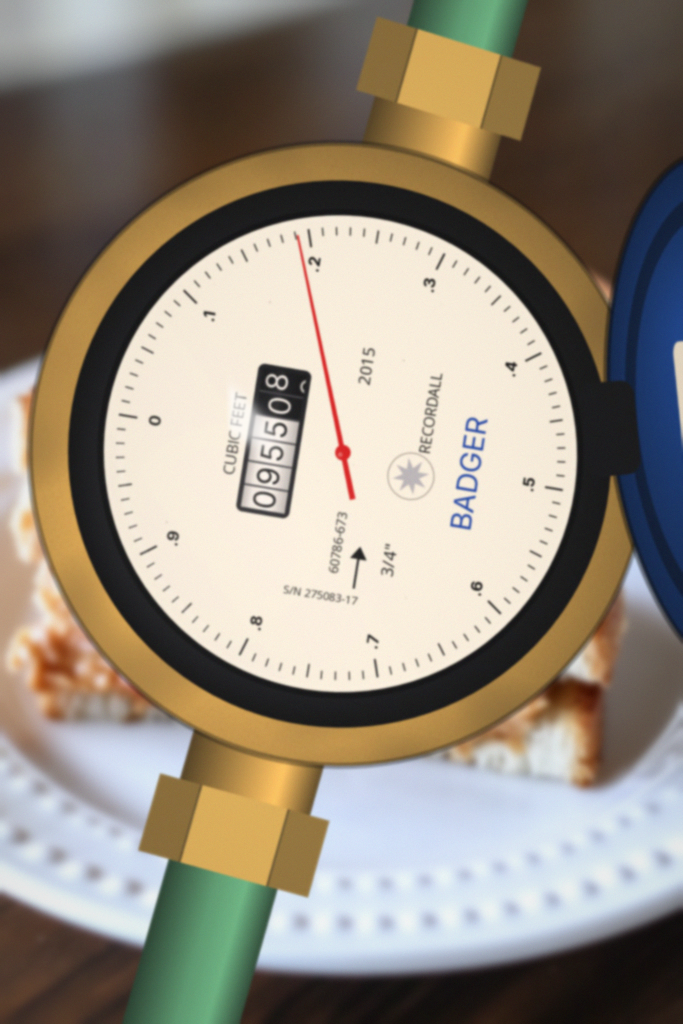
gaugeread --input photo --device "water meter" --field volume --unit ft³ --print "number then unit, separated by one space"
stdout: 95508.19 ft³
